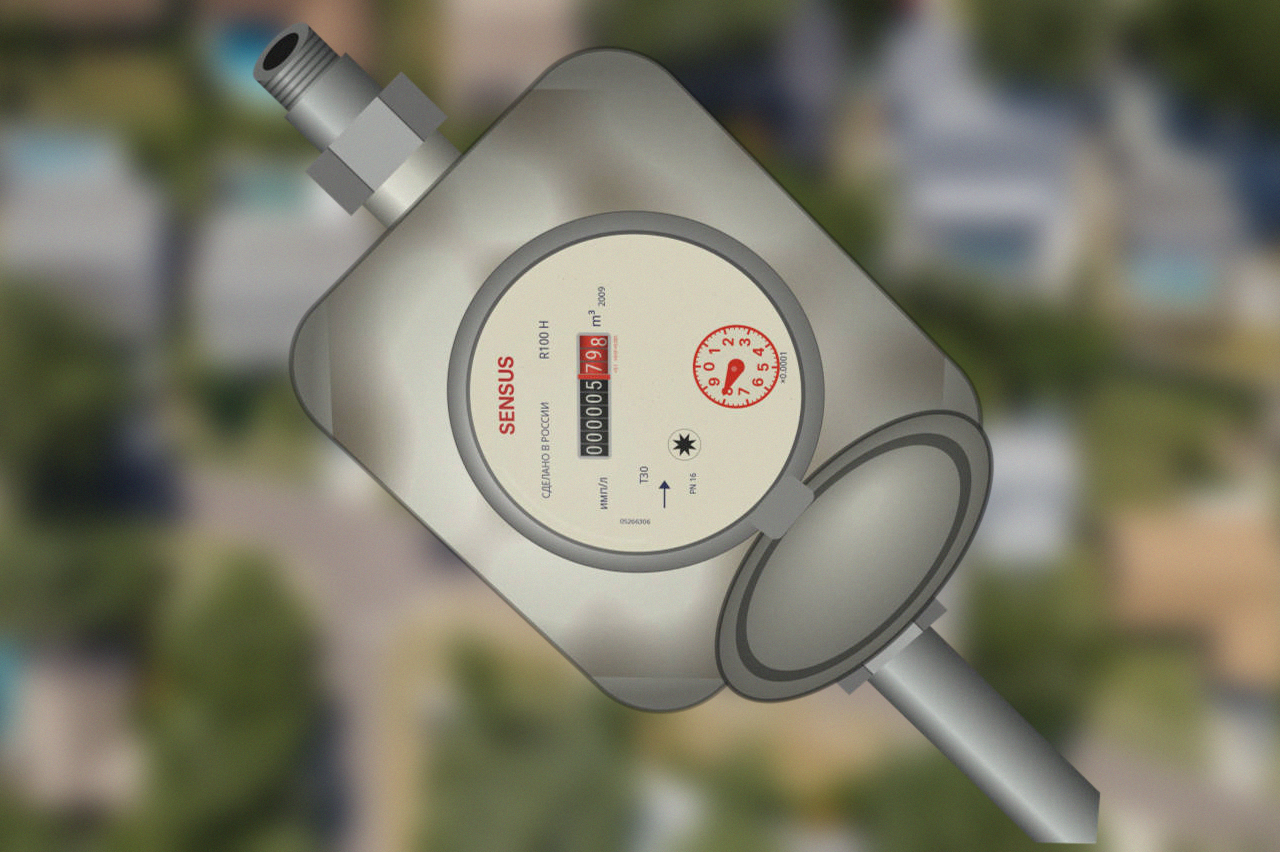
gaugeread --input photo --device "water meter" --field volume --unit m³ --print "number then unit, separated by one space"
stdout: 5.7978 m³
